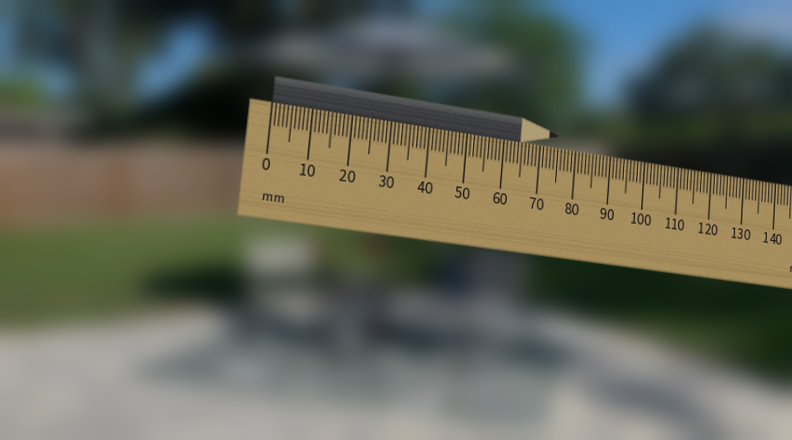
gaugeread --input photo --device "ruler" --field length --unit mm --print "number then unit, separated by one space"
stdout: 75 mm
